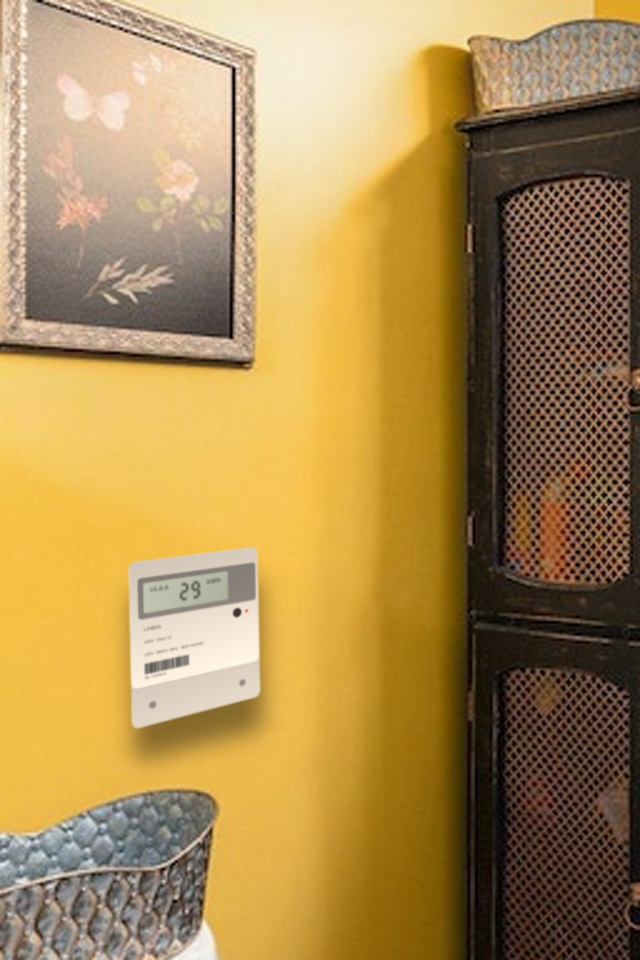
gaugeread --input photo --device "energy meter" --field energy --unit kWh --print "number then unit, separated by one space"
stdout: 29 kWh
